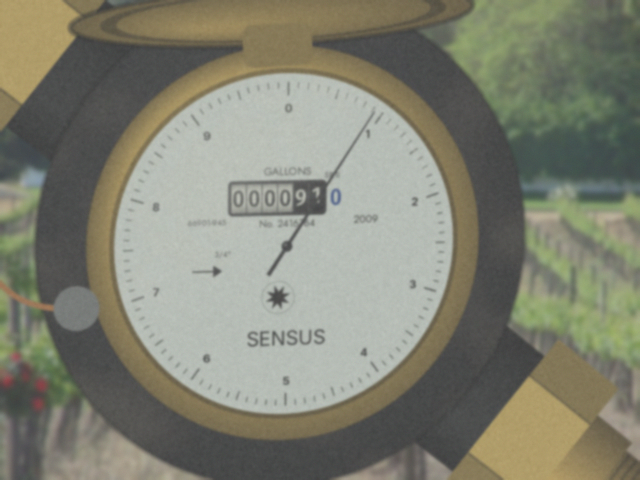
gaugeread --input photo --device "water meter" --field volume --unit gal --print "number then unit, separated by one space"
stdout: 910.9 gal
